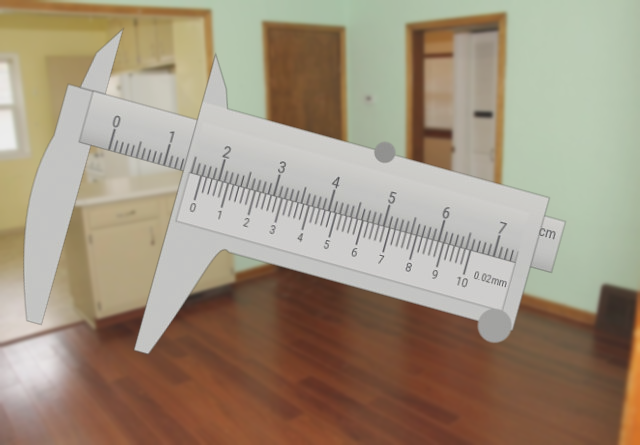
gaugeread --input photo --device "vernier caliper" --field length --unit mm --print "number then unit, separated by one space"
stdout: 16.8 mm
